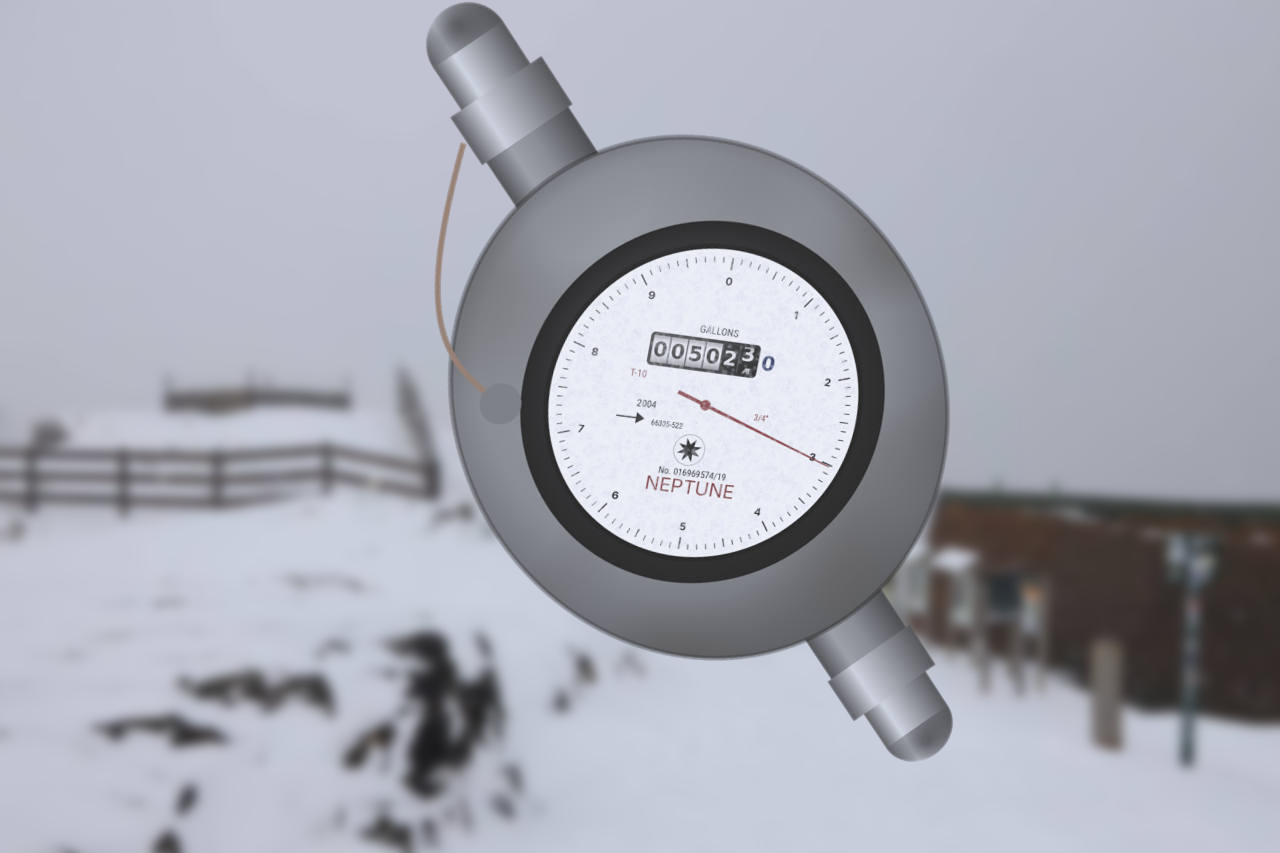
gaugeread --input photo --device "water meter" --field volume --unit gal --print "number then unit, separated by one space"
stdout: 50233.0 gal
